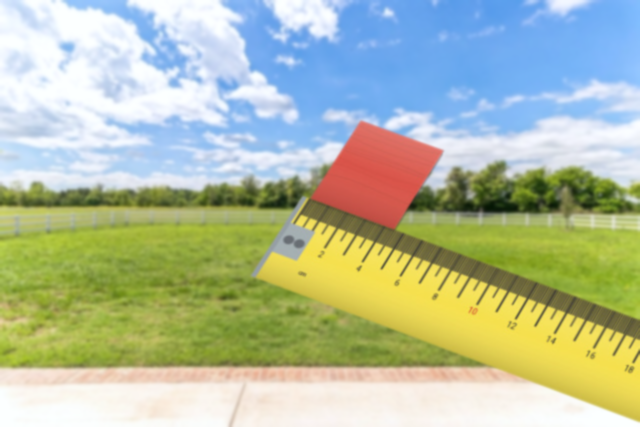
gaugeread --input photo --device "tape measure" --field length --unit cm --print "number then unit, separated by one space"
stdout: 4.5 cm
